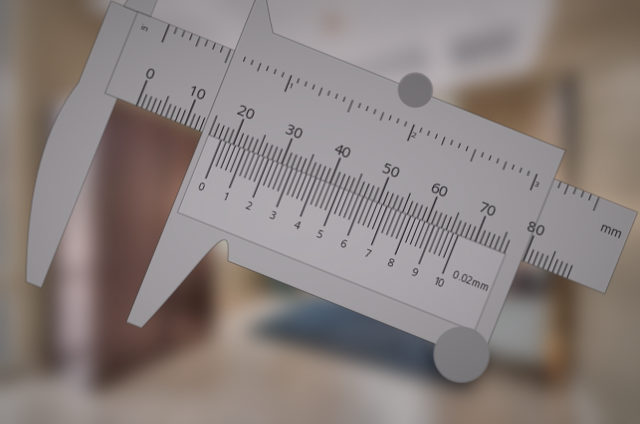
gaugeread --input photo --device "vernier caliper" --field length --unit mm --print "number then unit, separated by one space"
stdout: 17.5 mm
